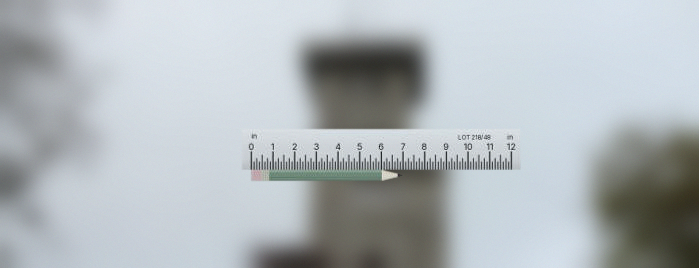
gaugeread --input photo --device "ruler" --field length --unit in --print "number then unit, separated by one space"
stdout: 7 in
